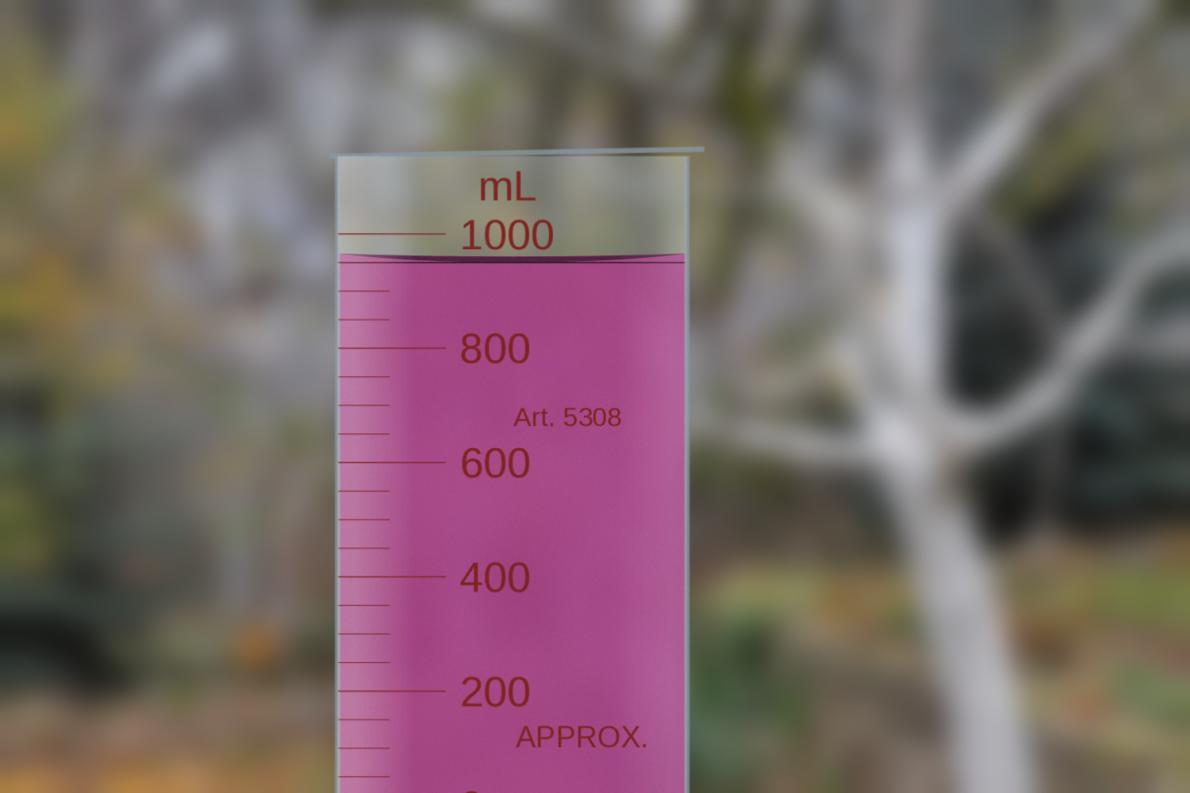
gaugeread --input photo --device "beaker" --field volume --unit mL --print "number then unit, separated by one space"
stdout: 950 mL
